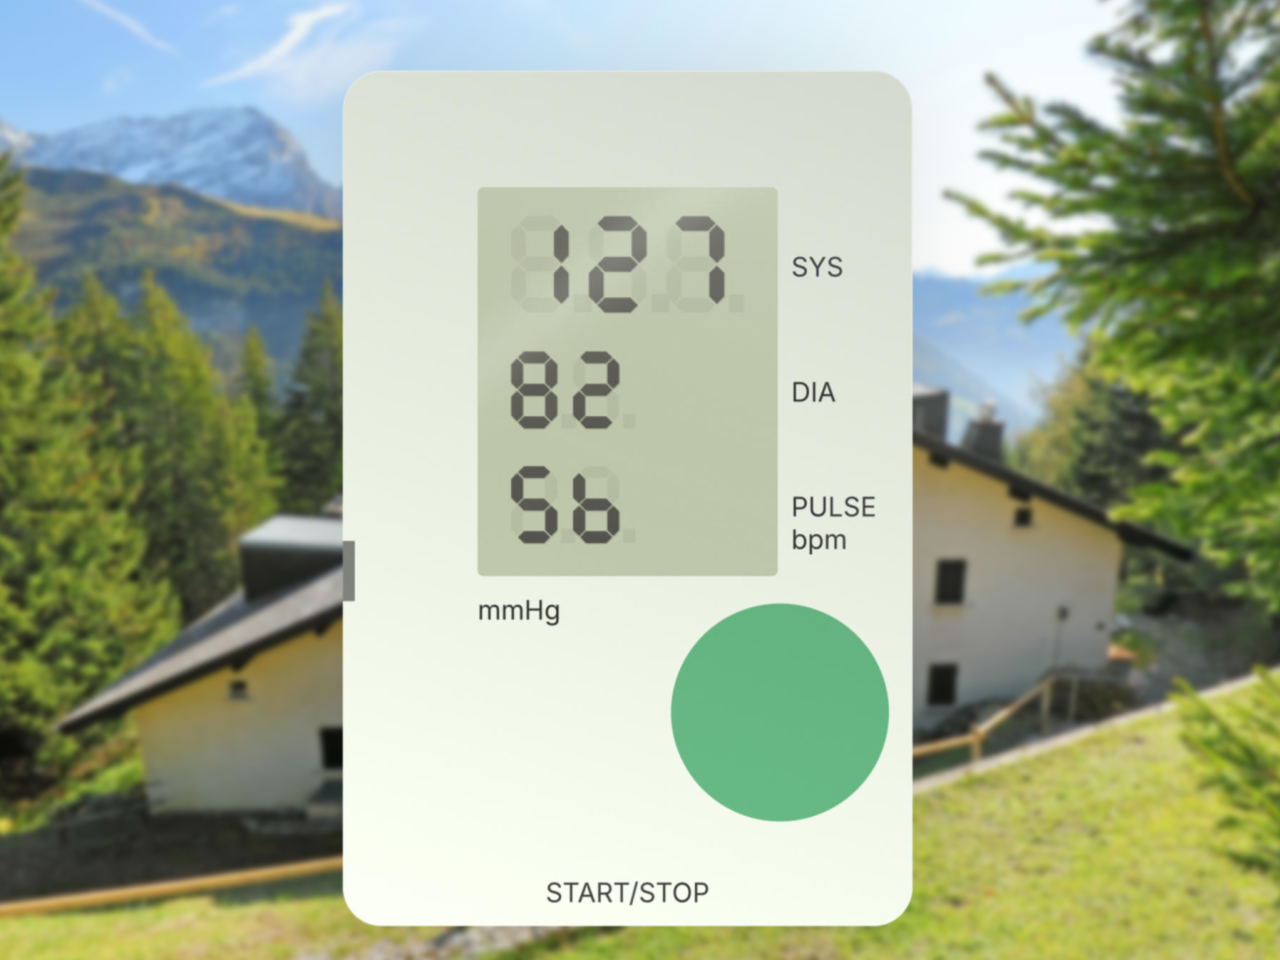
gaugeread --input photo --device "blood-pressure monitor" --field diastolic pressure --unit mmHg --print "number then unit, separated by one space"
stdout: 82 mmHg
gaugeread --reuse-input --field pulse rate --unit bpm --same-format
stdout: 56 bpm
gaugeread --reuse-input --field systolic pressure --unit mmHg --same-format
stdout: 127 mmHg
